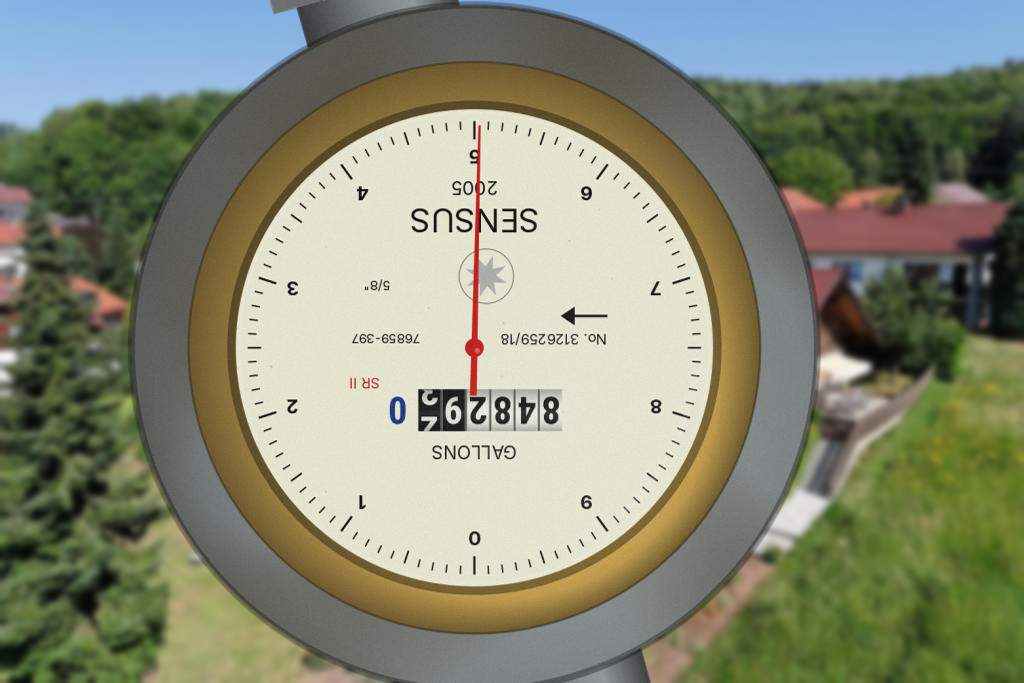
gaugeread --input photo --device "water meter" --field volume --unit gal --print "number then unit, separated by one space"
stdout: 8482925.0 gal
